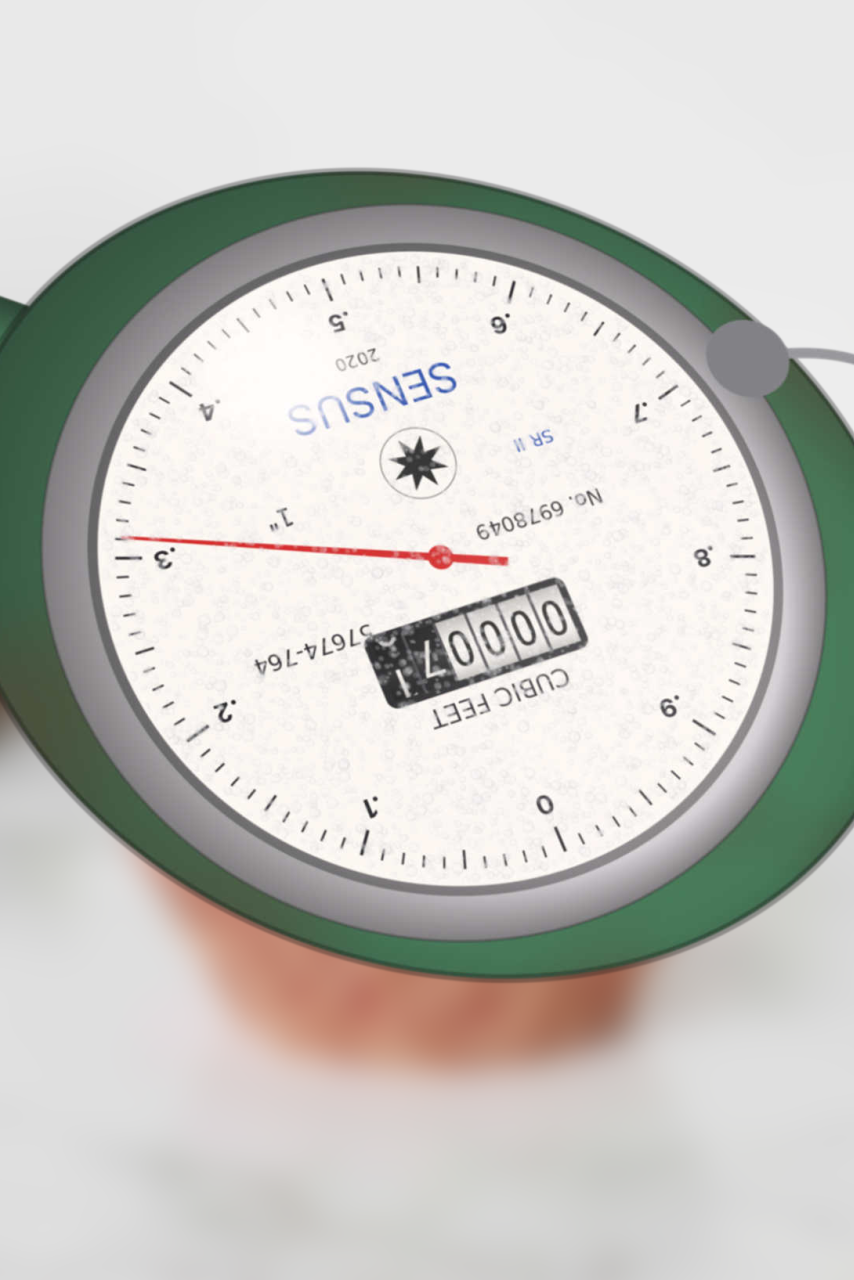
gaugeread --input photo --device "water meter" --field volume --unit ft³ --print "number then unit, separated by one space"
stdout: 71.31 ft³
